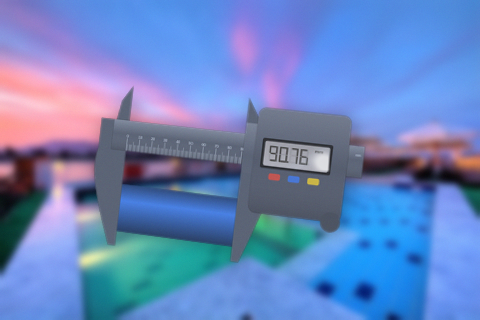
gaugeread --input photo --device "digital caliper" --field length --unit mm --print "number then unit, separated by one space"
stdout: 90.76 mm
